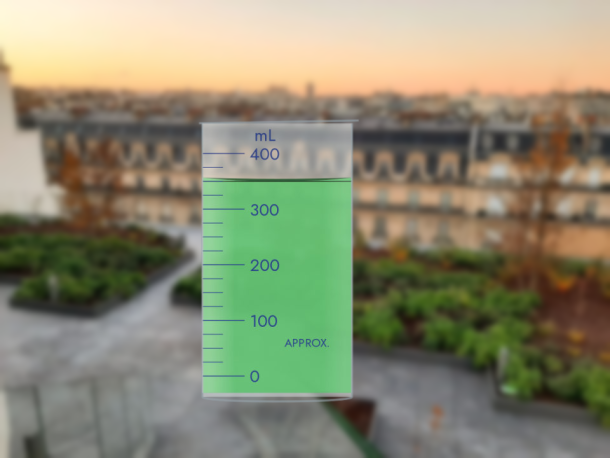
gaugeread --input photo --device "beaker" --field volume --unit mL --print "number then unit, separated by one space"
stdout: 350 mL
